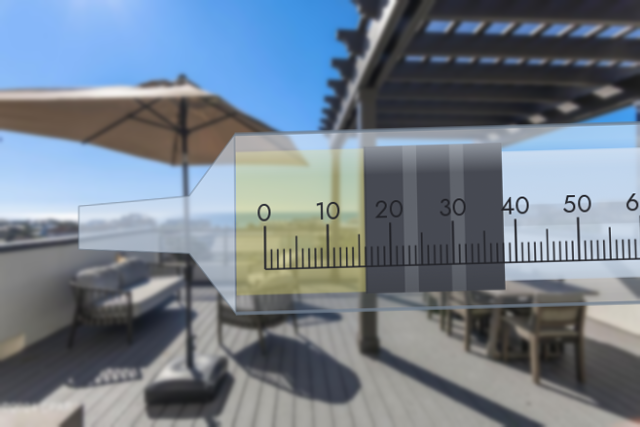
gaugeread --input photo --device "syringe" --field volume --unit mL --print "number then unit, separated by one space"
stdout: 16 mL
